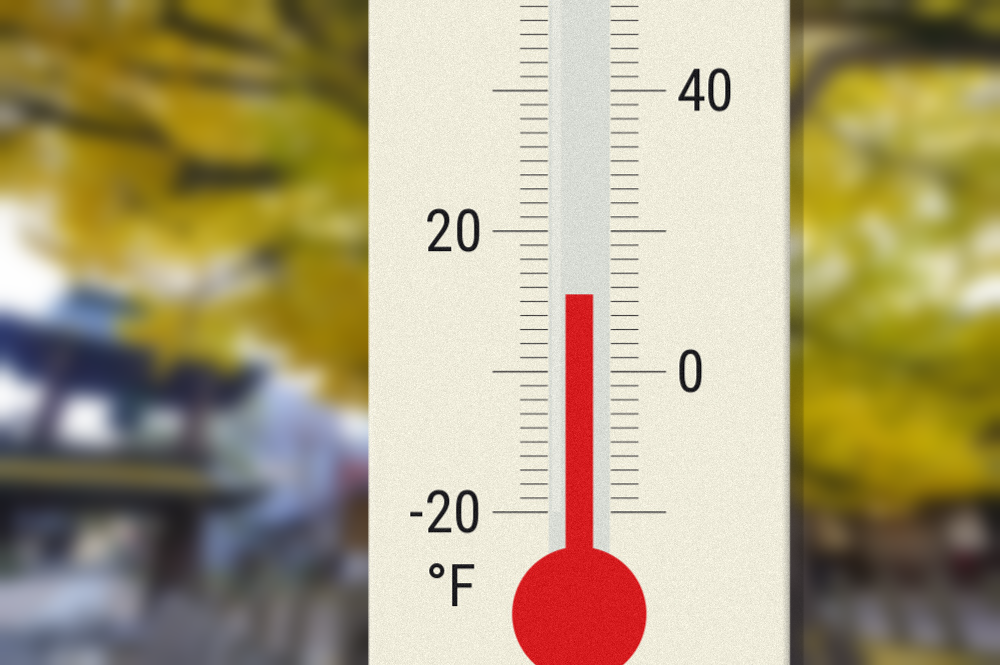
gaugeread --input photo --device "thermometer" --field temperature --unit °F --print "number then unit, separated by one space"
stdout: 11 °F
